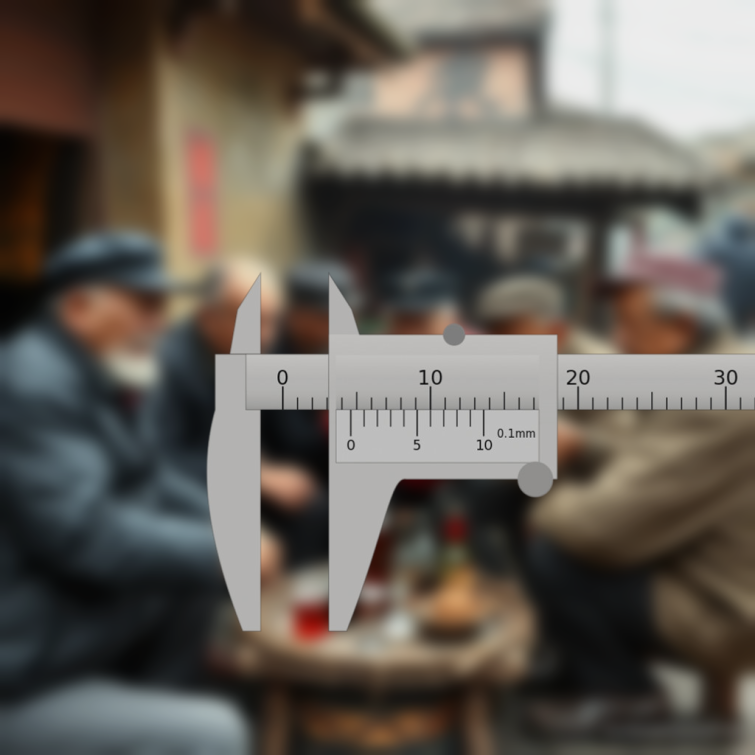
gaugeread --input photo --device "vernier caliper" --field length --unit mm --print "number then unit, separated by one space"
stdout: 4.6 mm
